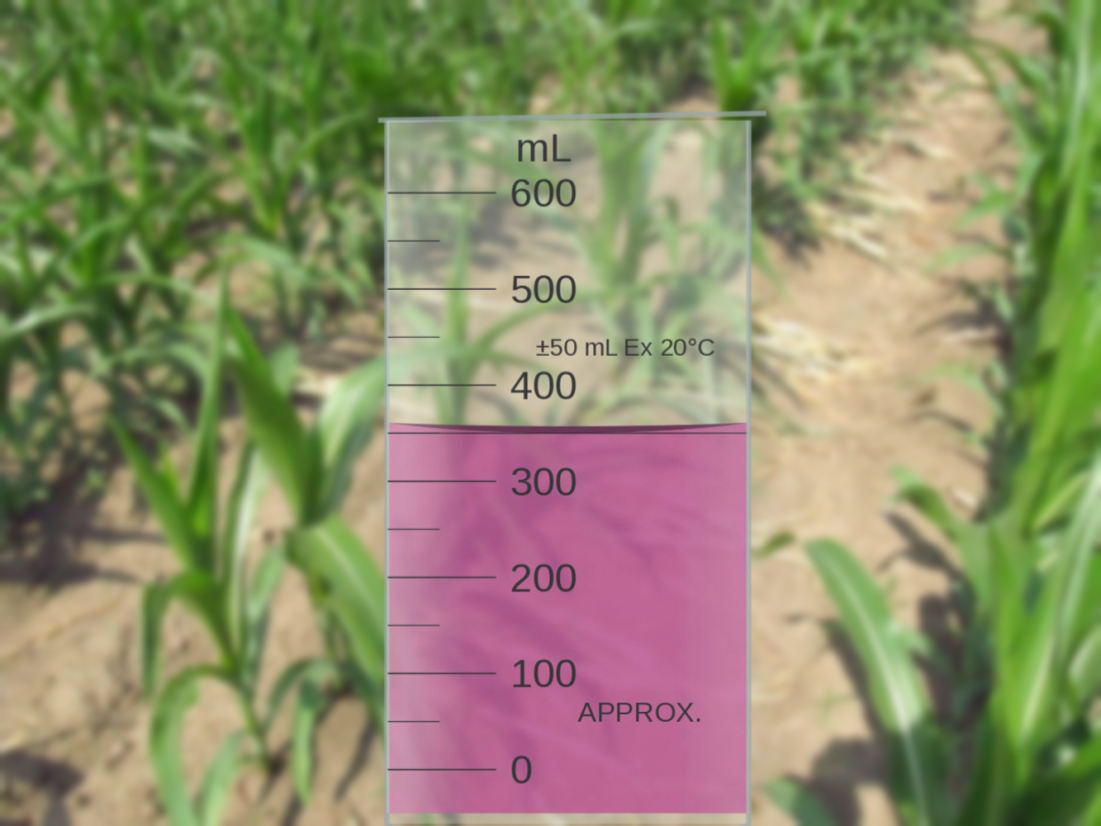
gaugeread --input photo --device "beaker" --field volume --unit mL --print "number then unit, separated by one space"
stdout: 350 mL
